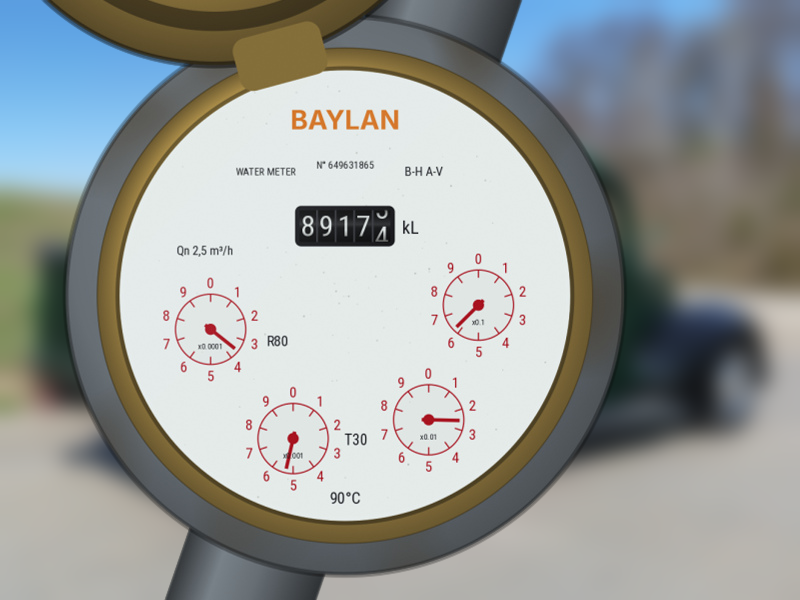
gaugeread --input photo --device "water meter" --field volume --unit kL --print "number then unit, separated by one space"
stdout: 89173.6253 kL
